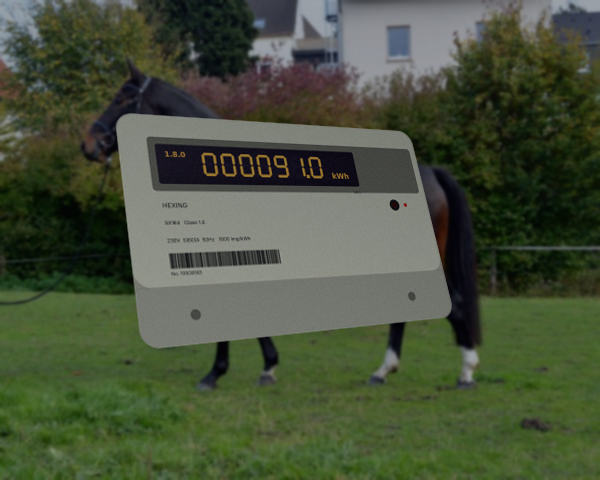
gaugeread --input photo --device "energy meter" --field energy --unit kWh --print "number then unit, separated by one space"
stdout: 91.0 kWh
